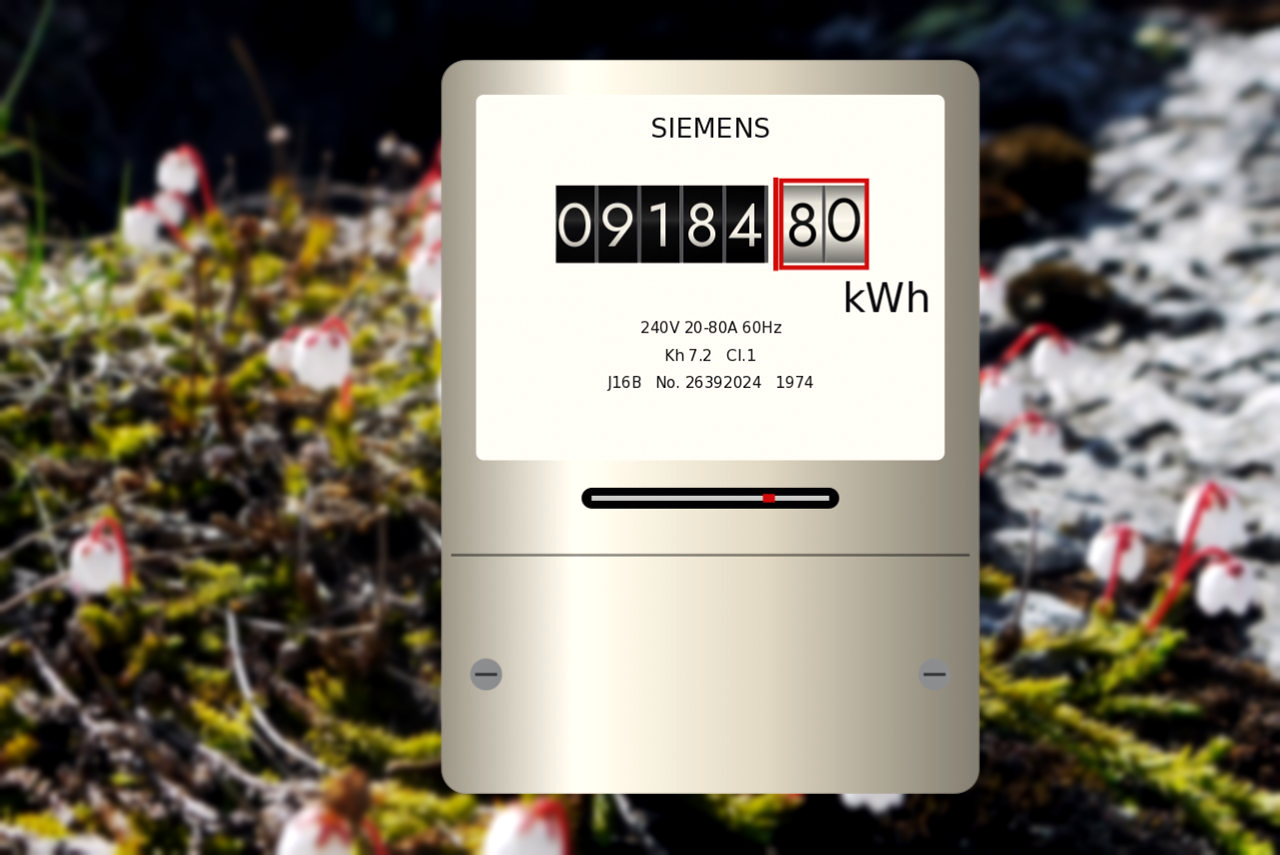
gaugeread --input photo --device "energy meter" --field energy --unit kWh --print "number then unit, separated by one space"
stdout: 9184.80 kWh
